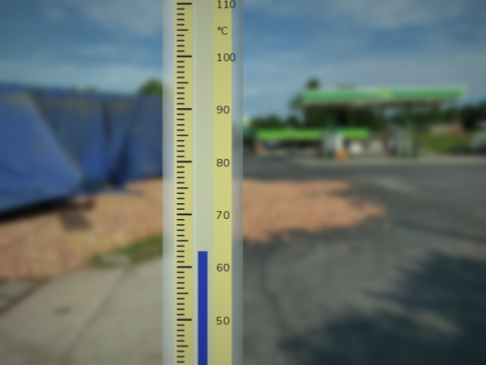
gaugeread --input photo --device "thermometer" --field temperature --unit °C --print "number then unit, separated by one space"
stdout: 63 °C
